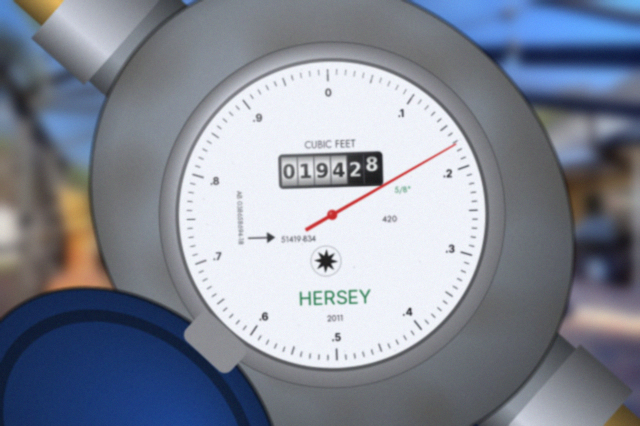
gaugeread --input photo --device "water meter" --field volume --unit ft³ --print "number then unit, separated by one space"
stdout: 19428.17 ft³
